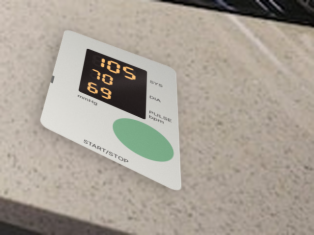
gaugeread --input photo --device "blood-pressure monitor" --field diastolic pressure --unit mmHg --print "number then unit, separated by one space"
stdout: 70 mmHg
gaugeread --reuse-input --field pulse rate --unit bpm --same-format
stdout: 69 bpm
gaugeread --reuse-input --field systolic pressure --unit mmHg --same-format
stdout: 105 mmHg
